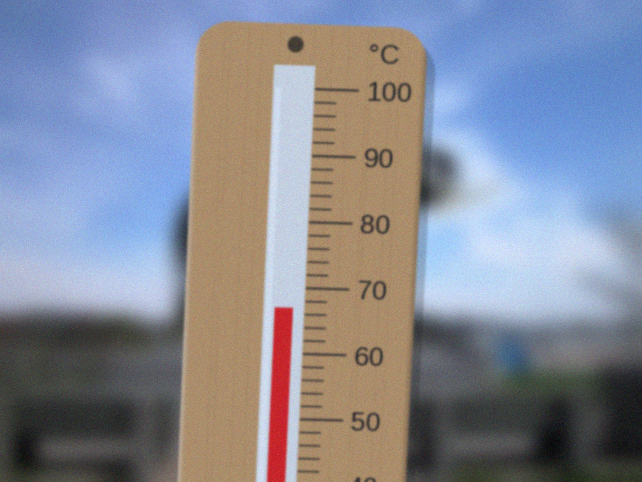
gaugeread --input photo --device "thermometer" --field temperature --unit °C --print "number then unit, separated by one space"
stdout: 67 °C
